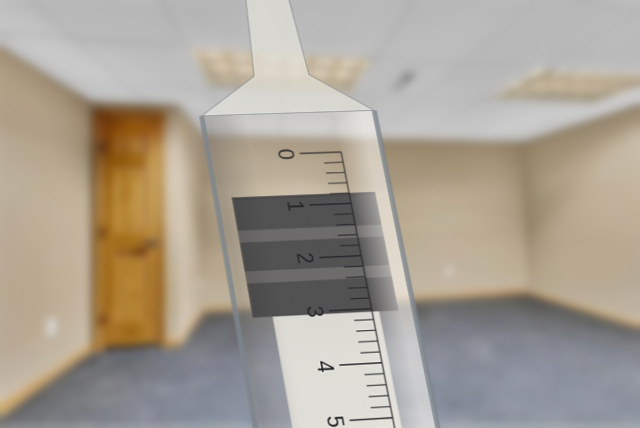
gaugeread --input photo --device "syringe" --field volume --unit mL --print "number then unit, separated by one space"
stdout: 0.8 mL
